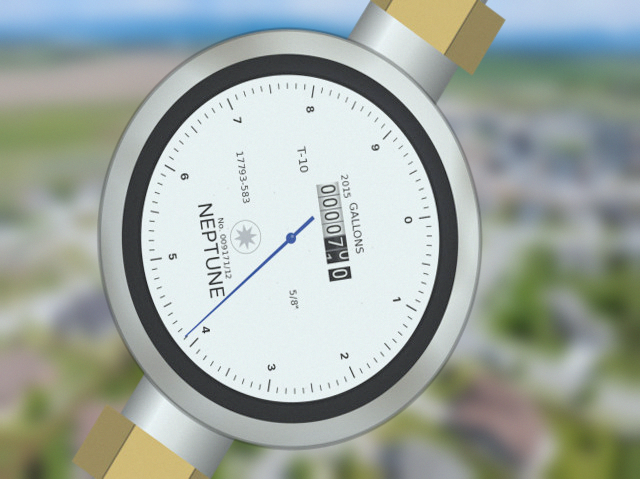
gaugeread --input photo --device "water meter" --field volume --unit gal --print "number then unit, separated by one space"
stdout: 704.1 gal
